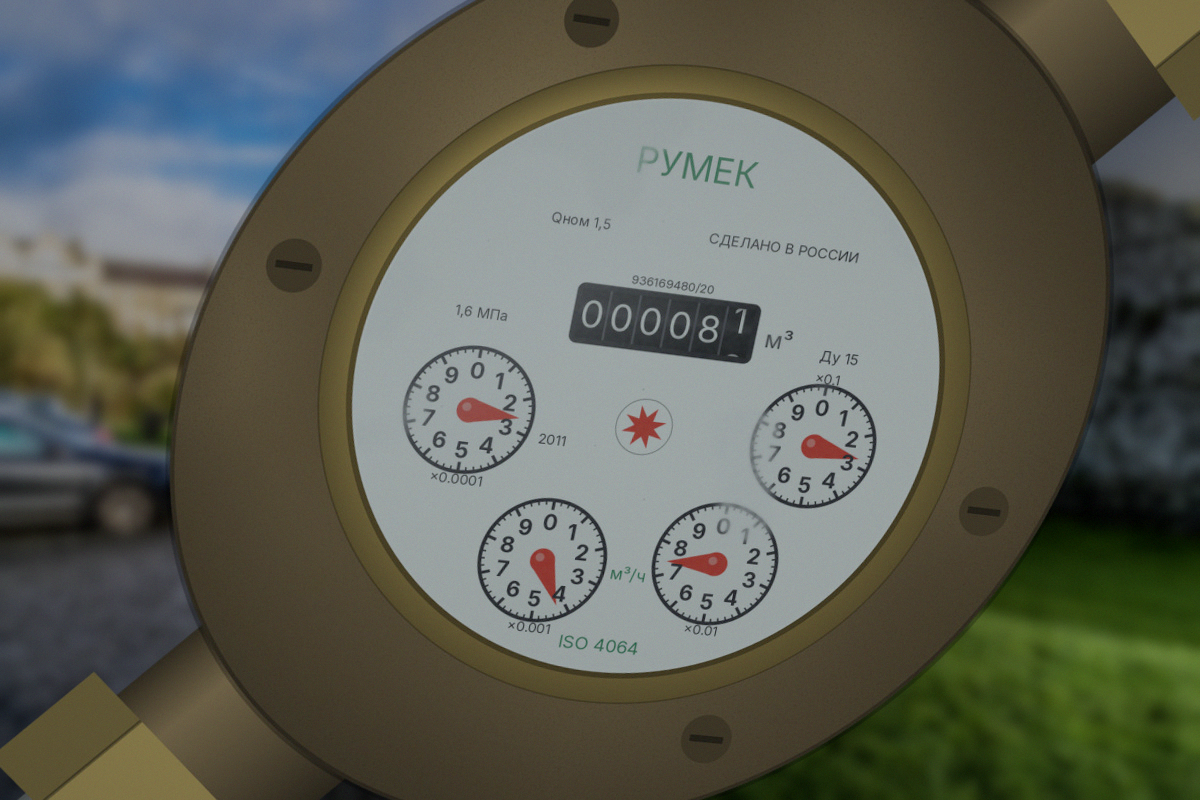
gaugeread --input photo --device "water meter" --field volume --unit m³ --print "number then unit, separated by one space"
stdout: 81.2742 m³
